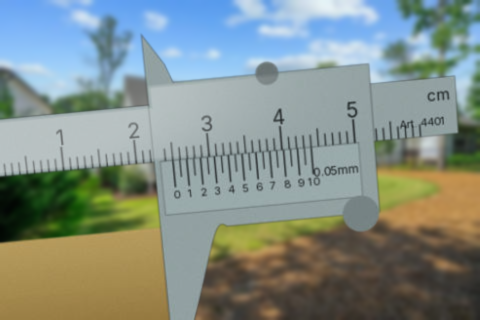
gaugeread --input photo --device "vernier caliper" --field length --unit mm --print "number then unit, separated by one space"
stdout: 25.0 mm
